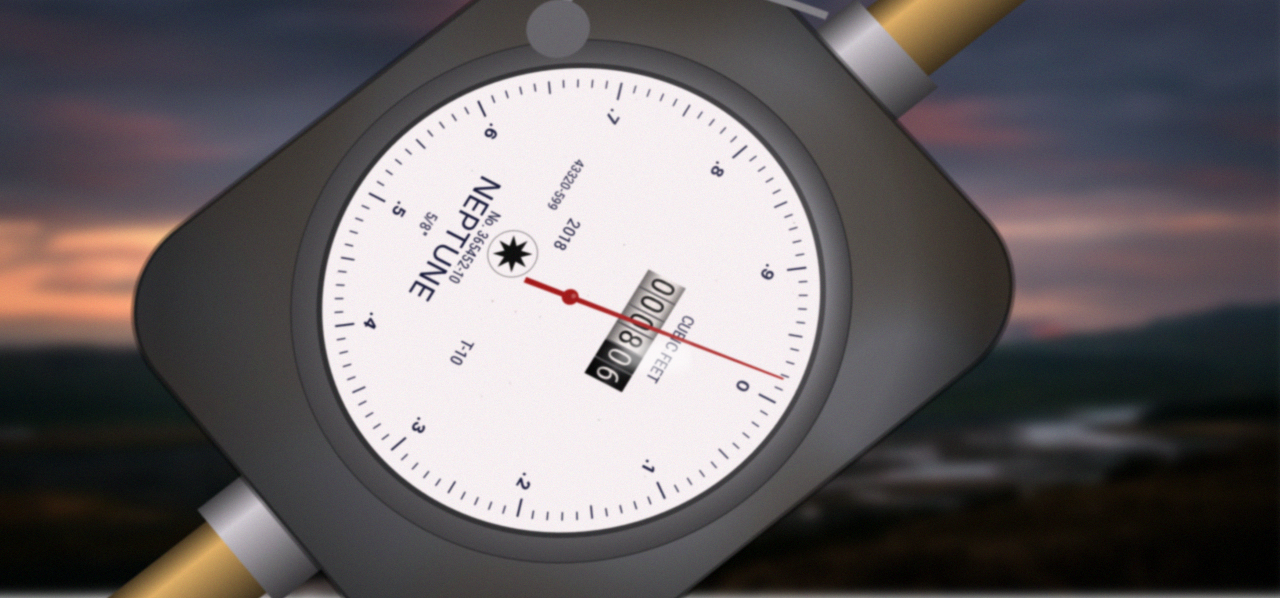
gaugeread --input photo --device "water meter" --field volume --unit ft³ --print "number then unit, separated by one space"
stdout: 805.98 ft³
